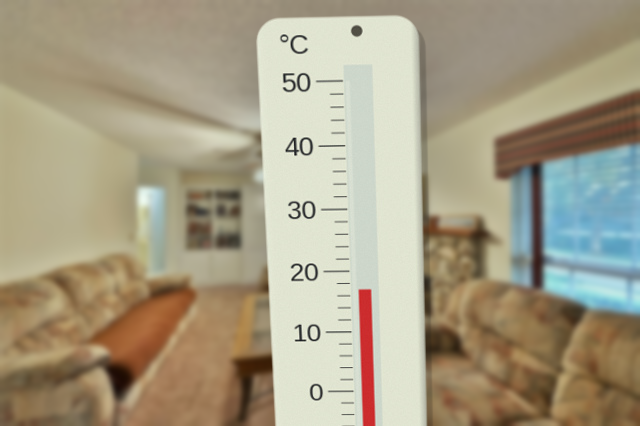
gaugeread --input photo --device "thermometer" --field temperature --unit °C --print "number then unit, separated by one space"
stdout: 17 °C
